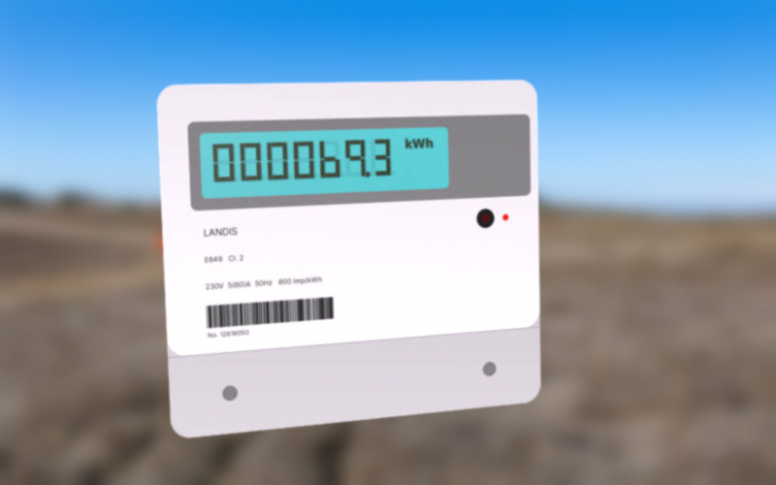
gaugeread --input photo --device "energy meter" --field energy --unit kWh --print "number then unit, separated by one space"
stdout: 69.3 kWh
